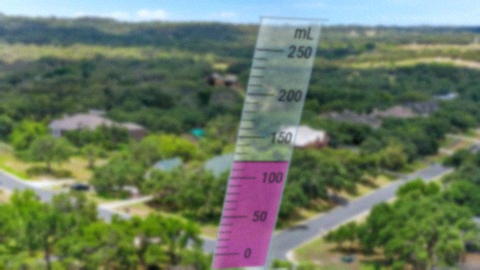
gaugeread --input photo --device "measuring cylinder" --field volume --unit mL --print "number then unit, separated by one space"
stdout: 120 mL
